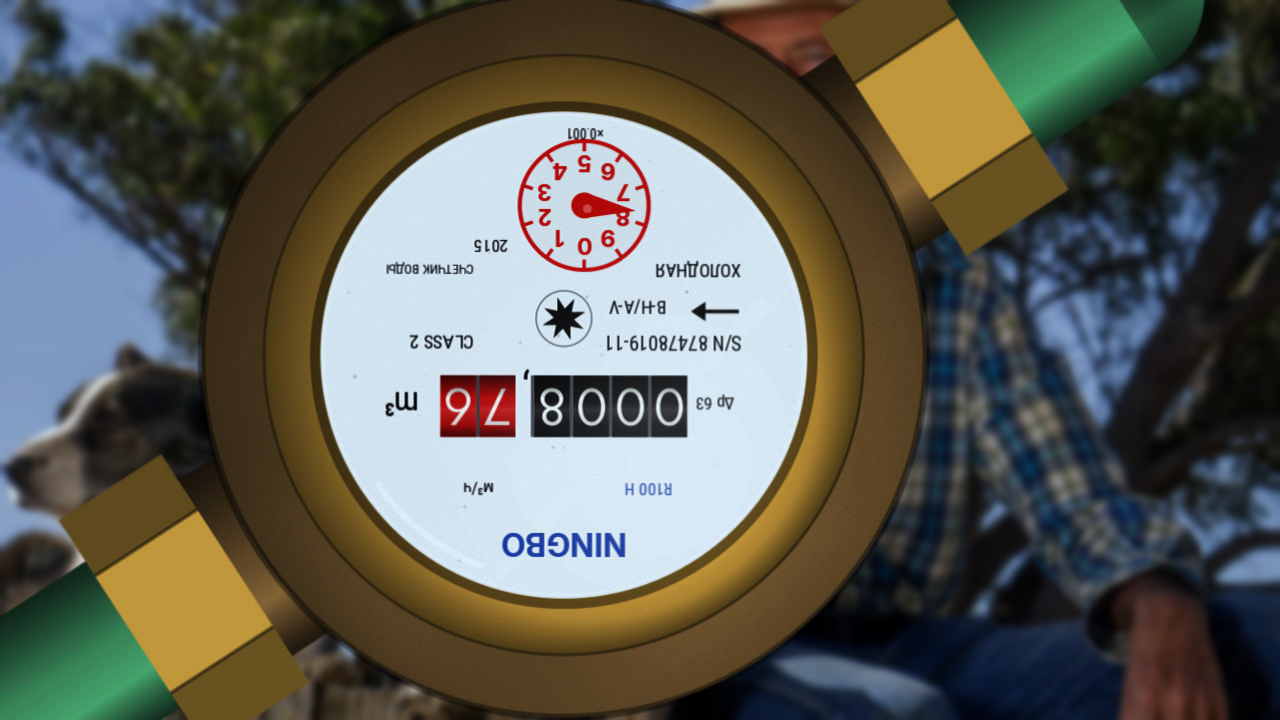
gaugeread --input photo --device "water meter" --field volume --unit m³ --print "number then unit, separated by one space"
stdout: 8.767 m³
